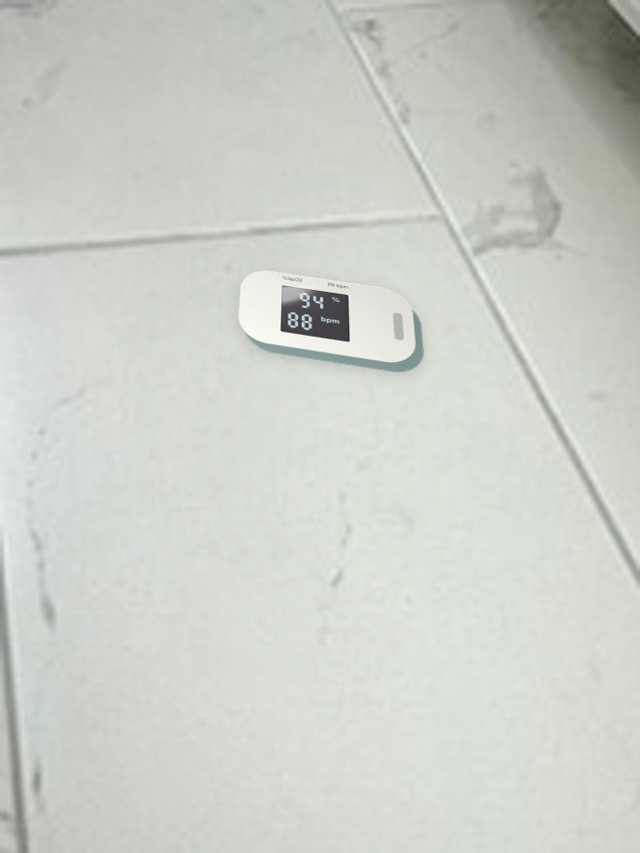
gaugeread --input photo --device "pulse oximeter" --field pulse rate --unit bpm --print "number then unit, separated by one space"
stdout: 88 bpm
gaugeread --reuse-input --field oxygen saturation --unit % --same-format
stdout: 94 %
